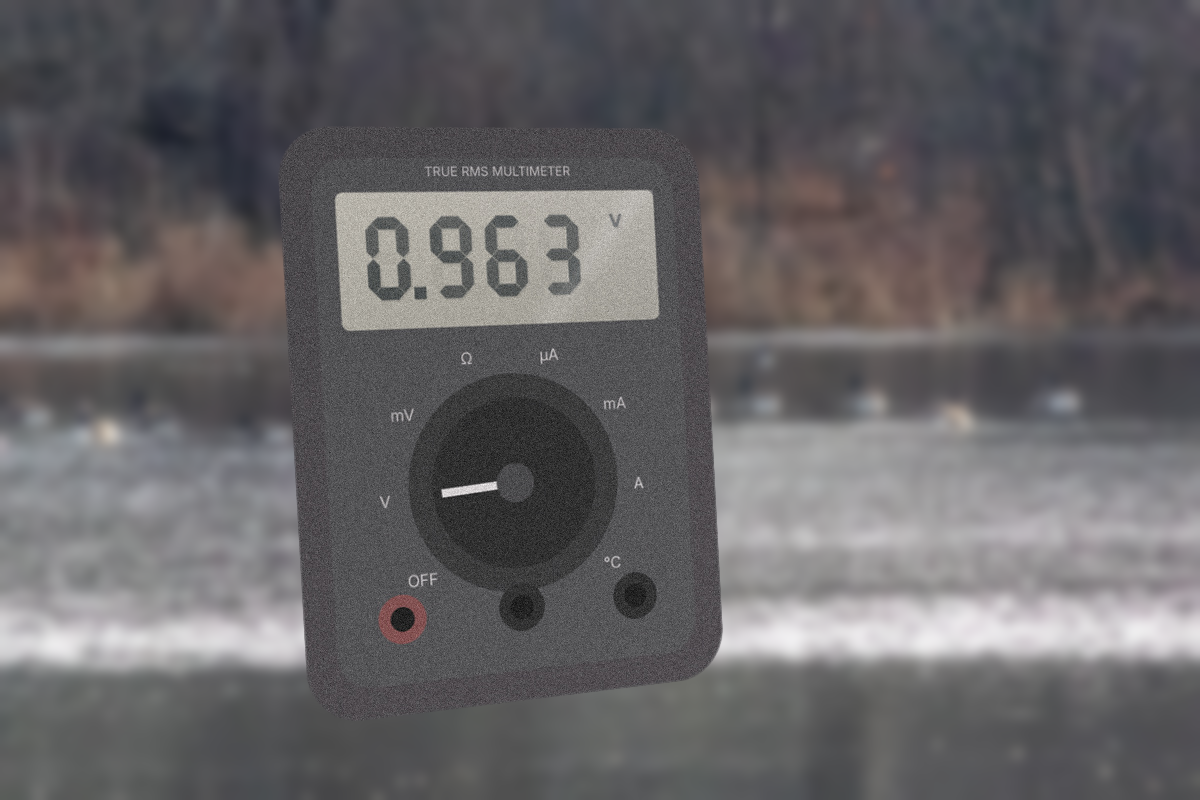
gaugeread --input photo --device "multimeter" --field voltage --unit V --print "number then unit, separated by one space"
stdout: 0.963 V
